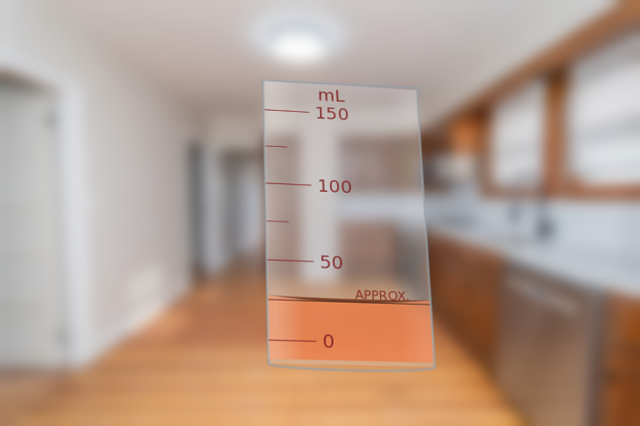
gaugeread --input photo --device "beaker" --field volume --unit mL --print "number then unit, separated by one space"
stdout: 25 mL
